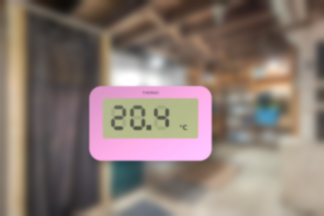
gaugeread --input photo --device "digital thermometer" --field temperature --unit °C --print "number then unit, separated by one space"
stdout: 20.4 °C
